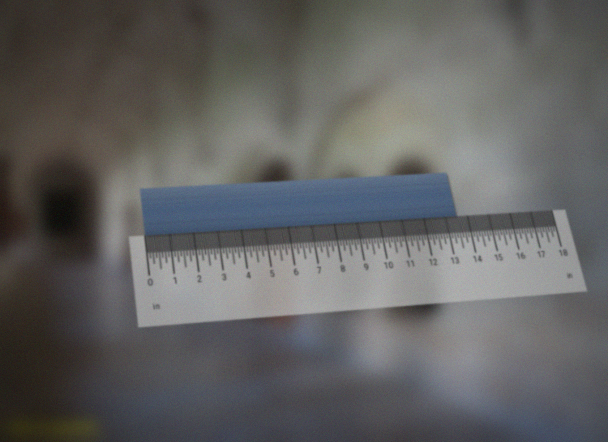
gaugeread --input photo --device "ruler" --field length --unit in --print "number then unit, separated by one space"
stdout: 13.5 in
